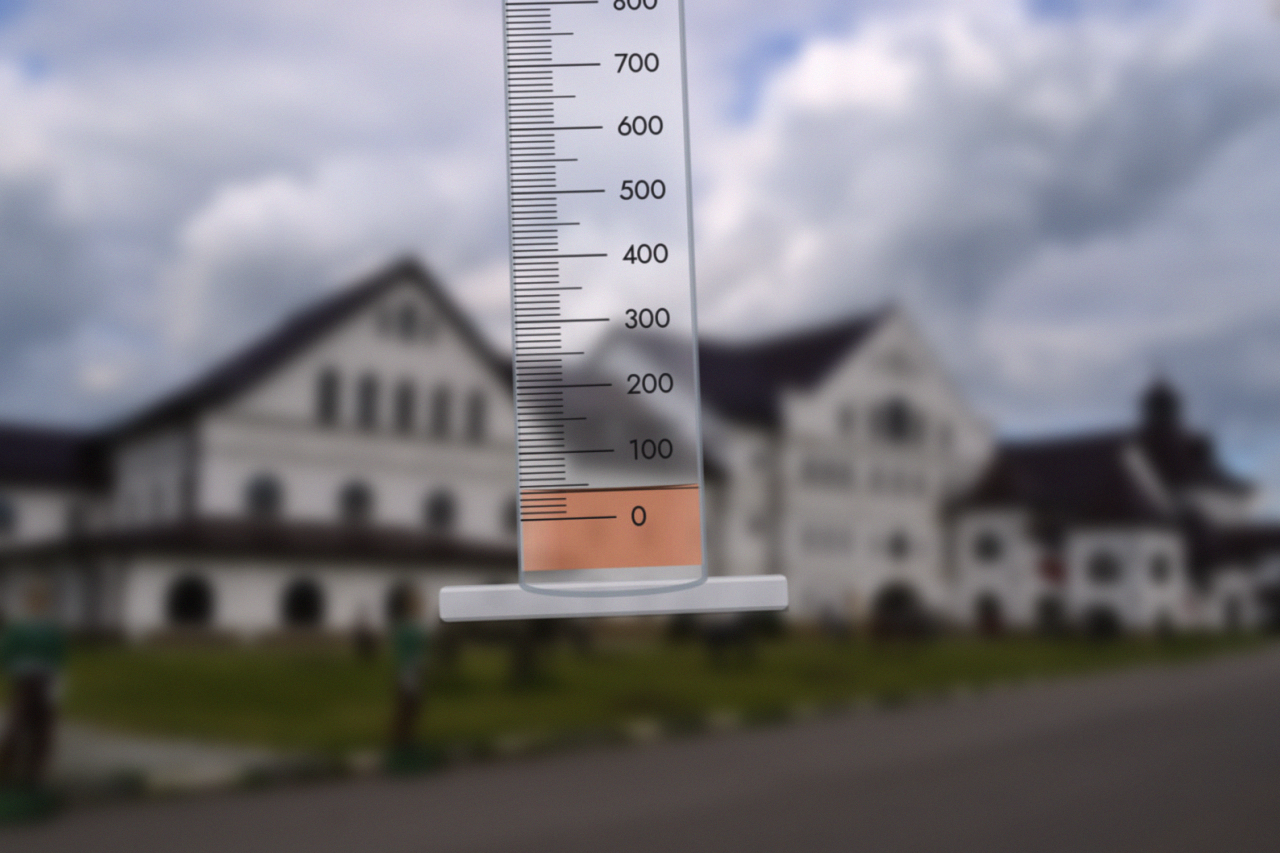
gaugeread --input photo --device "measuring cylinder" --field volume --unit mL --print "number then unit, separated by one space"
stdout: 40 mL
